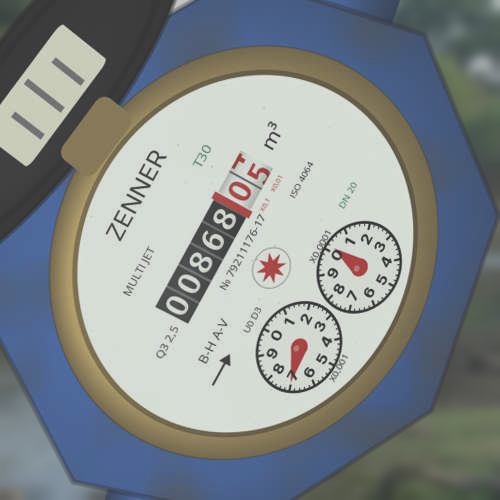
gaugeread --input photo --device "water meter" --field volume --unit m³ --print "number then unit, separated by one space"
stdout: 868.0470 m³
